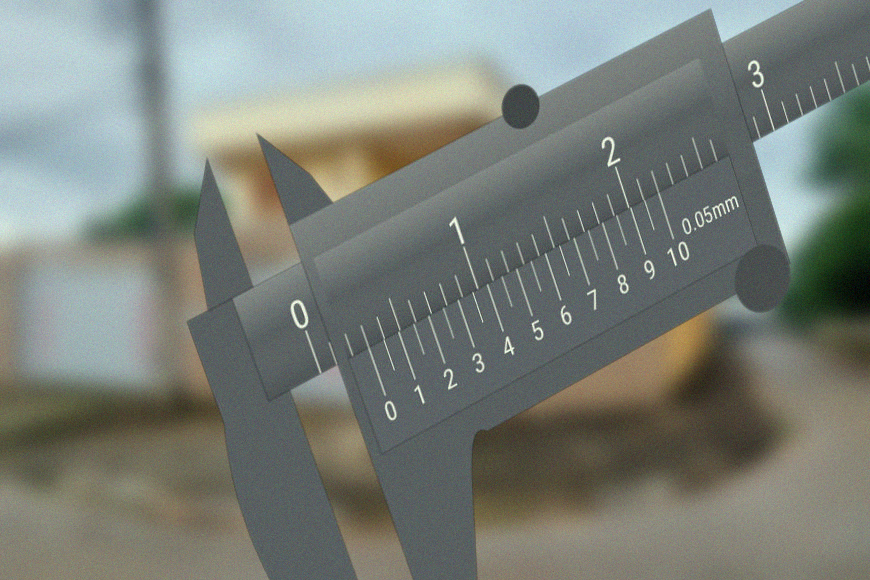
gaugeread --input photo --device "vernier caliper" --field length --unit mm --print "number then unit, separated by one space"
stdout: 3.0 mm
